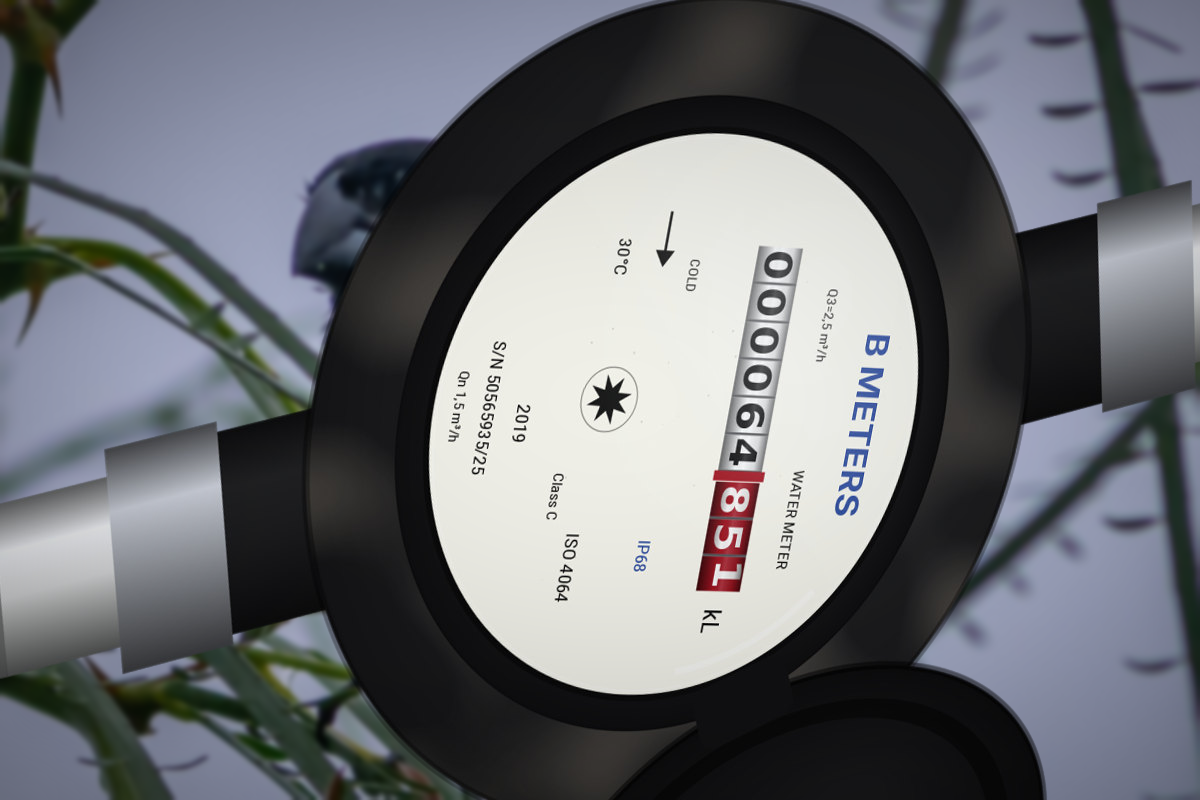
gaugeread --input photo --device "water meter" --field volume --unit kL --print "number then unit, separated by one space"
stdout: 64.851 kL
